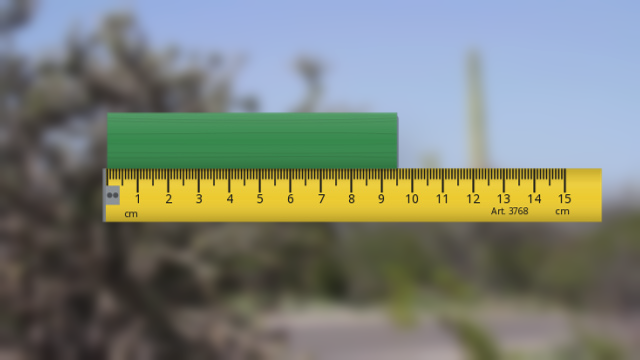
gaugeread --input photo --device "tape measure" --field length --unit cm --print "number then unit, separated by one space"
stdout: 9.5 cm
